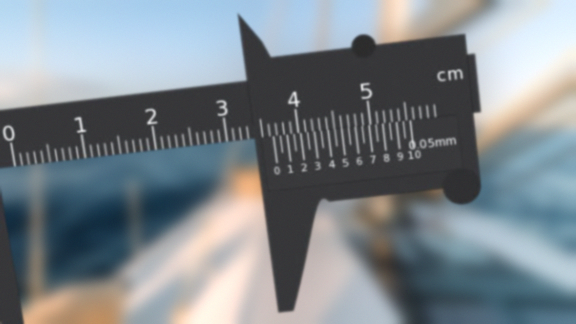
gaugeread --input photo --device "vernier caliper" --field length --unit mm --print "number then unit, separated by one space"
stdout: 36.5 mm
